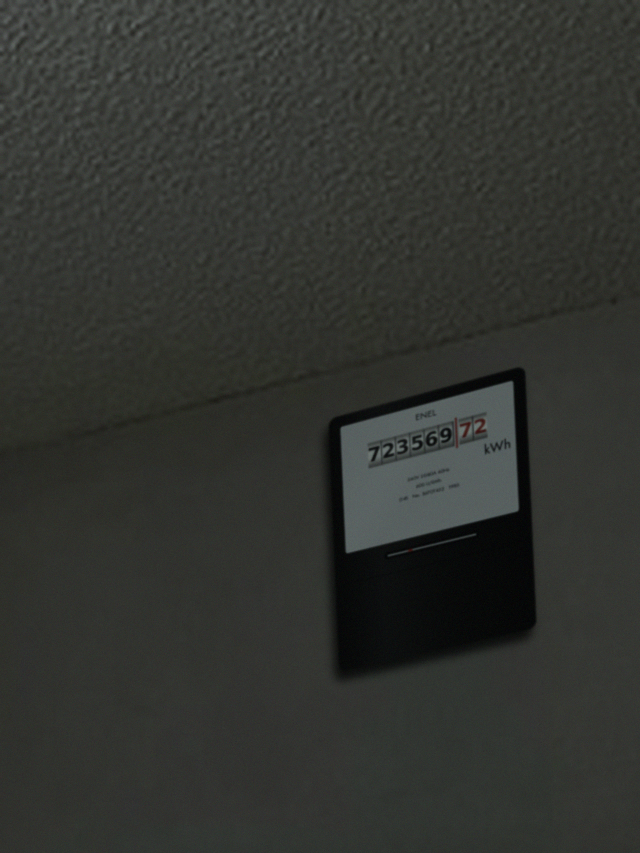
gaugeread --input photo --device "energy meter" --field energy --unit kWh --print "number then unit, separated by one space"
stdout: 723569.72 kWh
